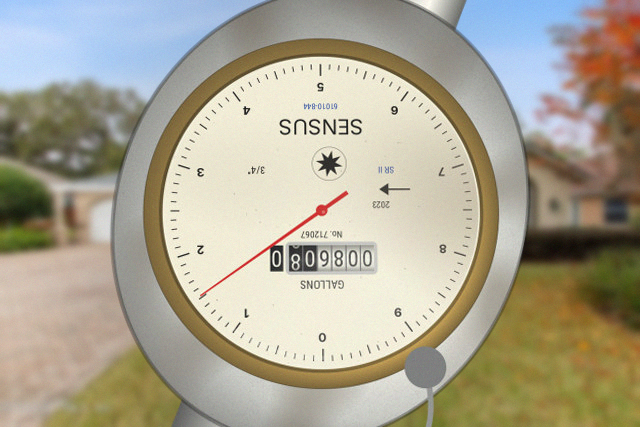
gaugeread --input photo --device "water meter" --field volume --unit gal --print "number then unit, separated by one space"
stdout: 86081.5 gal
